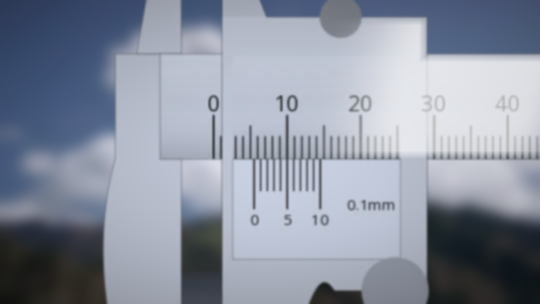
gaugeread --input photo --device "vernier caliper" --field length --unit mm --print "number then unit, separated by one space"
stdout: 5.5 mm
